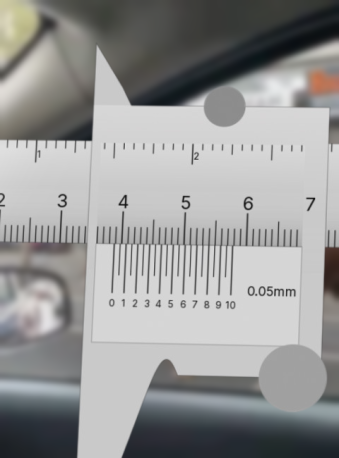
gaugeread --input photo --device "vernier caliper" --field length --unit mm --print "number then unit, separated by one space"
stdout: 38.8 mm
